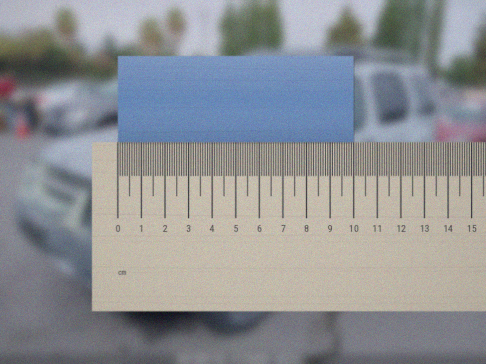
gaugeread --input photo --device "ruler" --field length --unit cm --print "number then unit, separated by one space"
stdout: 10 cm
